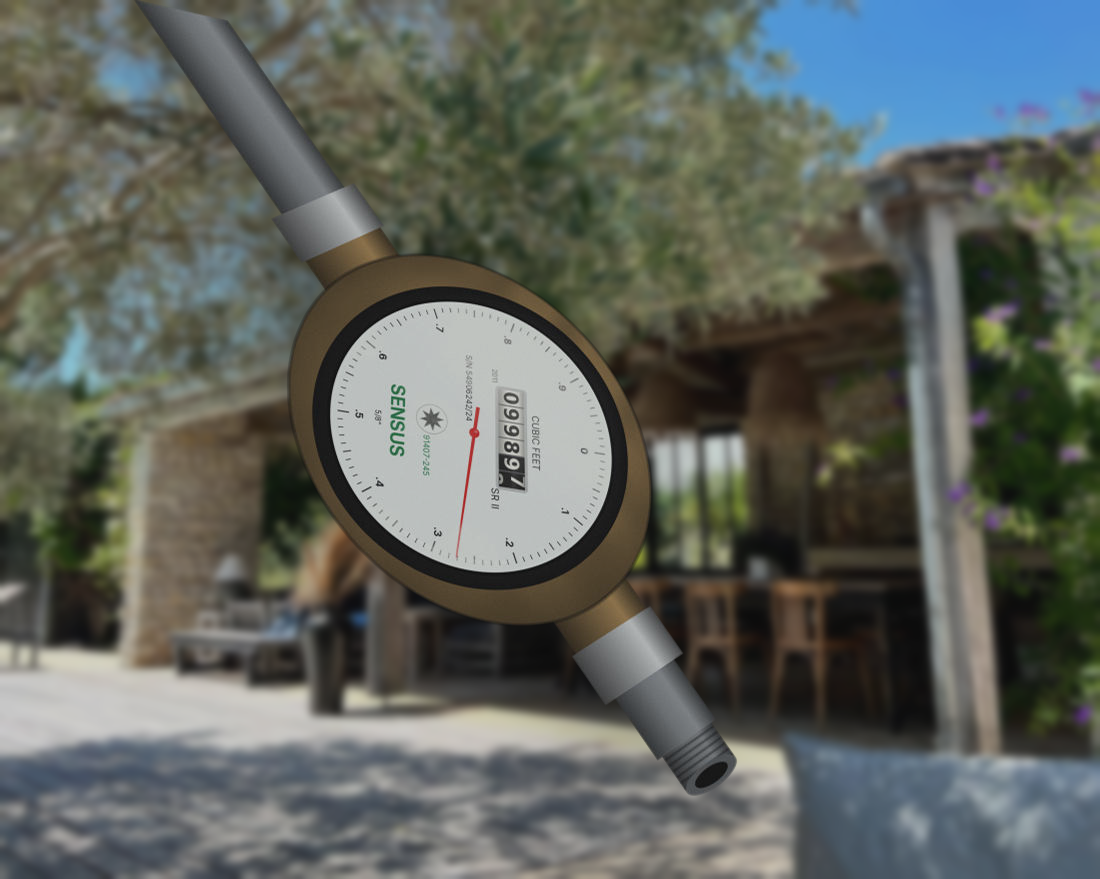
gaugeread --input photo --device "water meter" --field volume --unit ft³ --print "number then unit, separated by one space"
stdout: 99897.27 ft³
